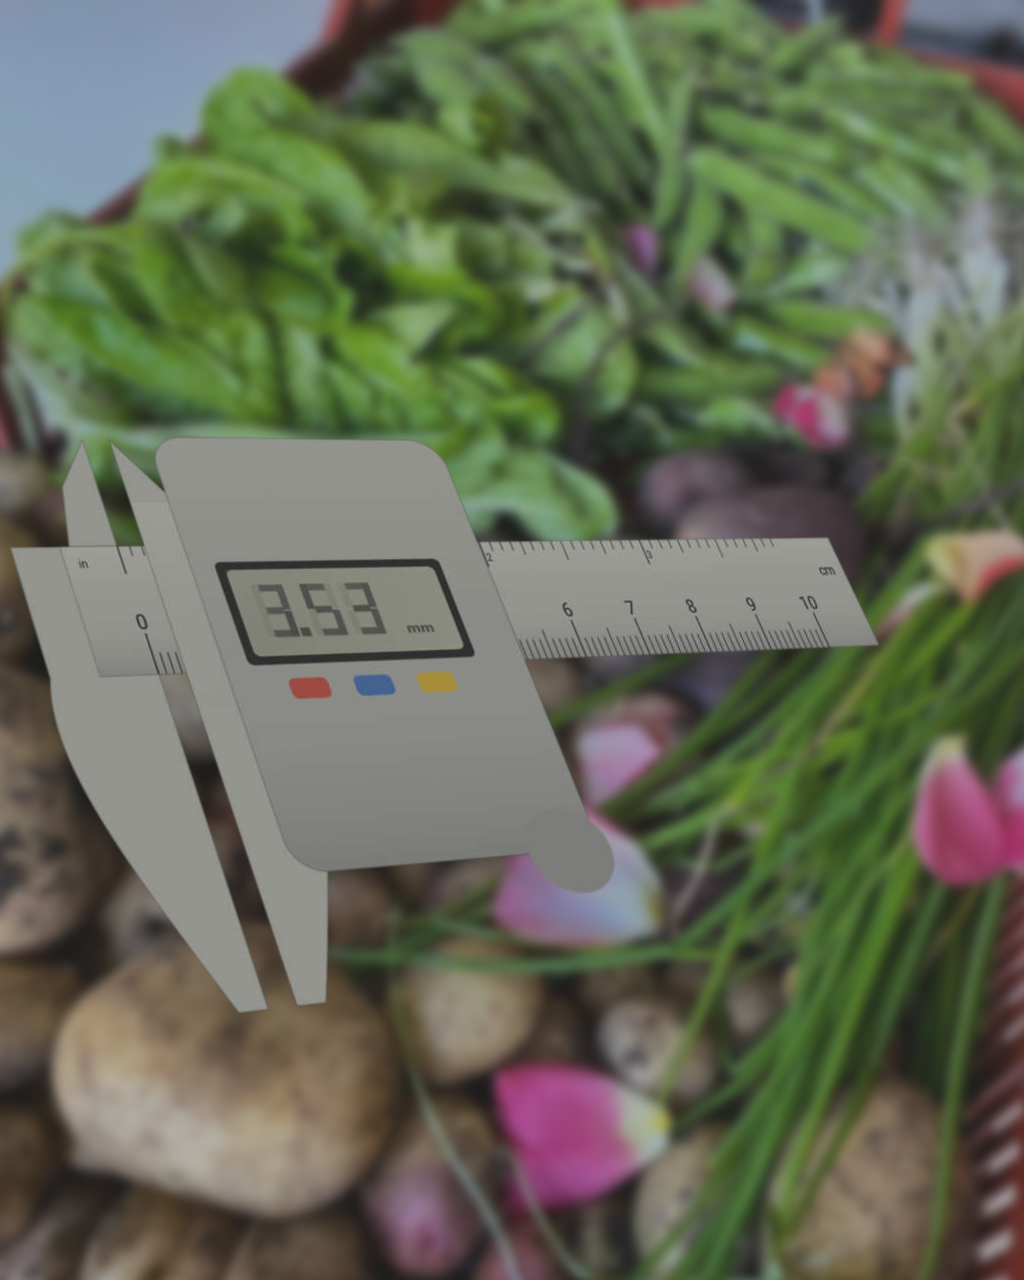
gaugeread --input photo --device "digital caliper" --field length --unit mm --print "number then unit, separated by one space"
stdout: 3.53 mm
